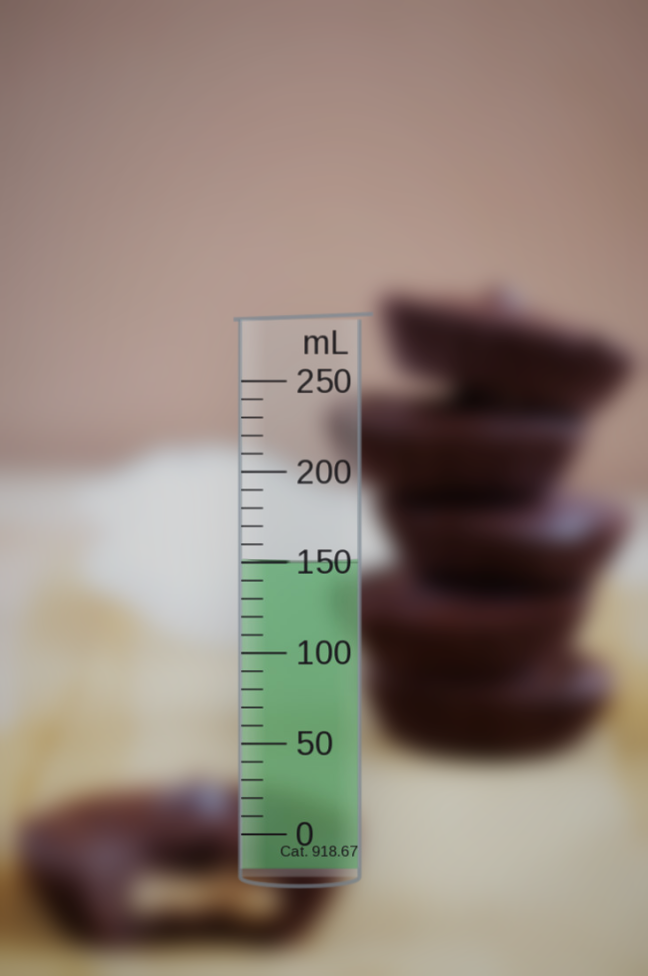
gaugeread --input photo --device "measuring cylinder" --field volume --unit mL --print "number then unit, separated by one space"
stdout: 150 mL
